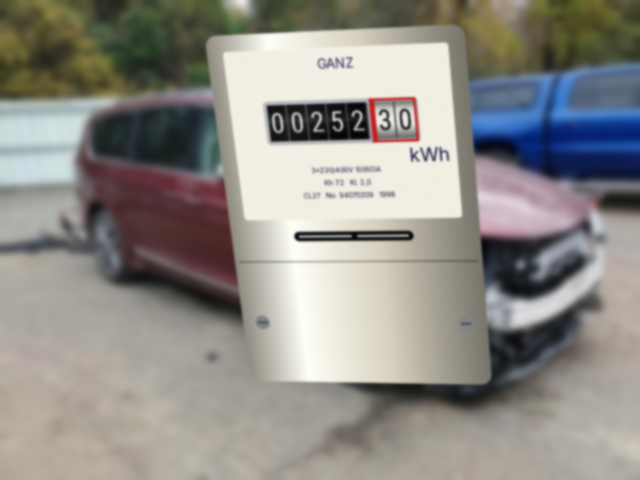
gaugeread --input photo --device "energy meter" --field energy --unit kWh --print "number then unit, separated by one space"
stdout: 252.30 kWh
